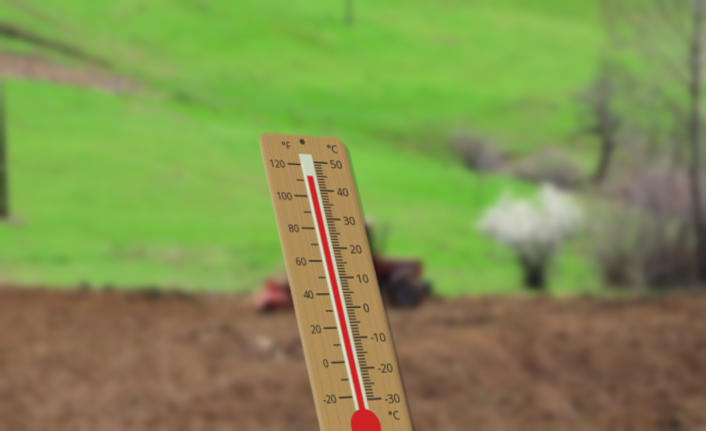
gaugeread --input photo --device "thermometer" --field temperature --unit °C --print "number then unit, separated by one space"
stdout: 45 °C
